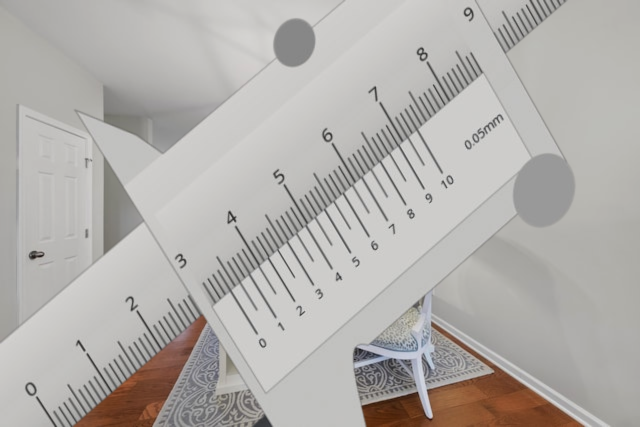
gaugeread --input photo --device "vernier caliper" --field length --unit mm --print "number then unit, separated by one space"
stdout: 34.0 mm
